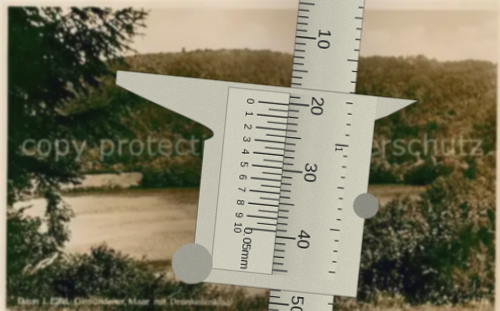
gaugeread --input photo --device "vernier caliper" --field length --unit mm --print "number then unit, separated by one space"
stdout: 20.2 mm
